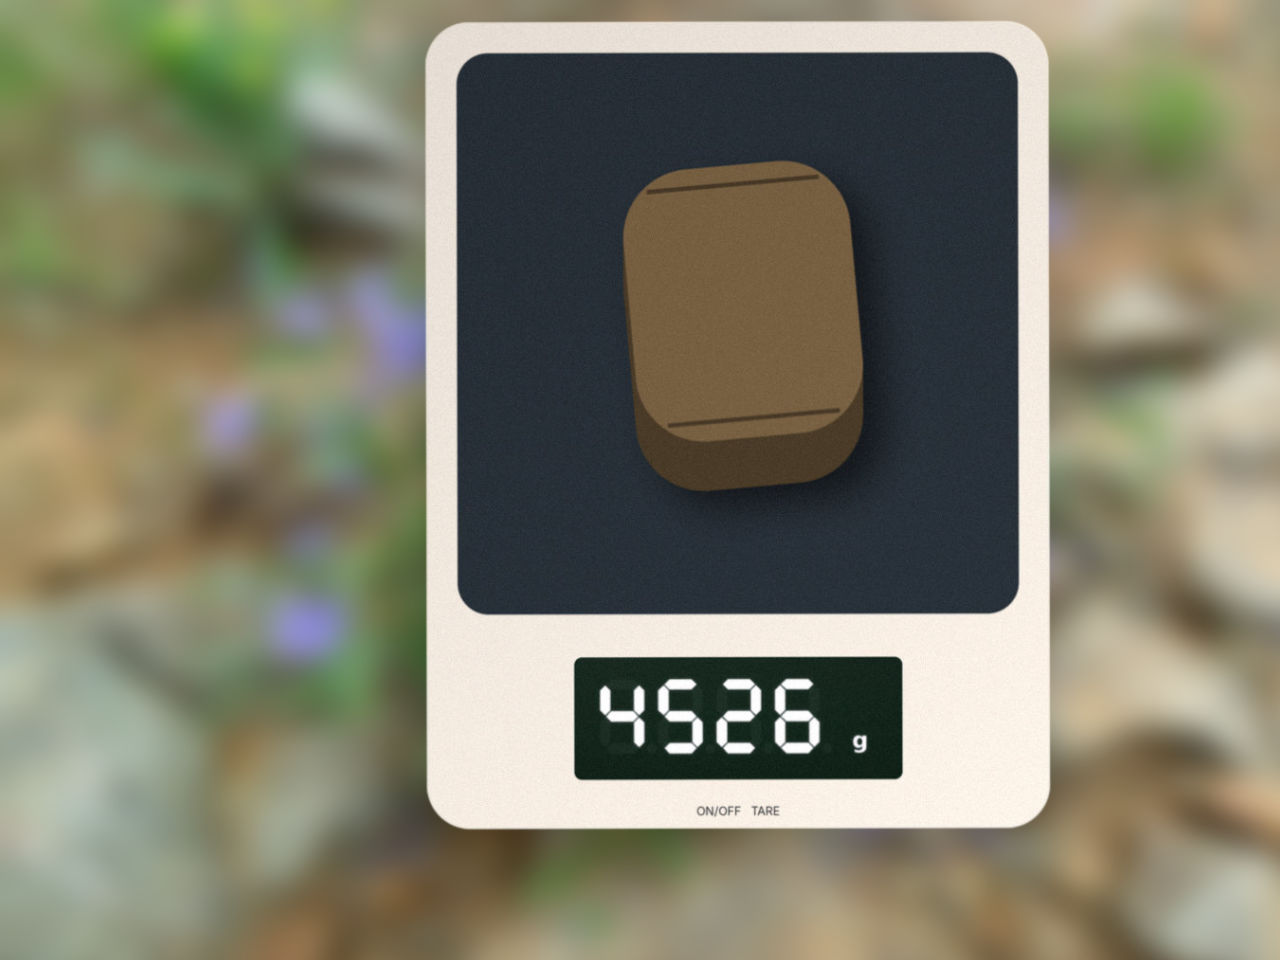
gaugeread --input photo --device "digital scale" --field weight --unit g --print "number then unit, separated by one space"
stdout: 4526 g
